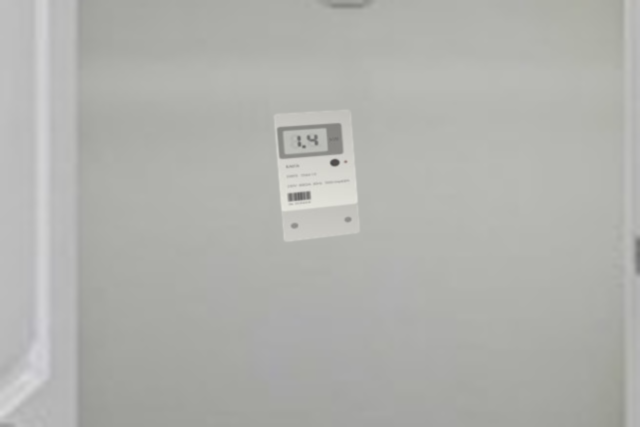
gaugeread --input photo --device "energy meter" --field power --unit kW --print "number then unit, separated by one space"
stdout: 1.4 kW
